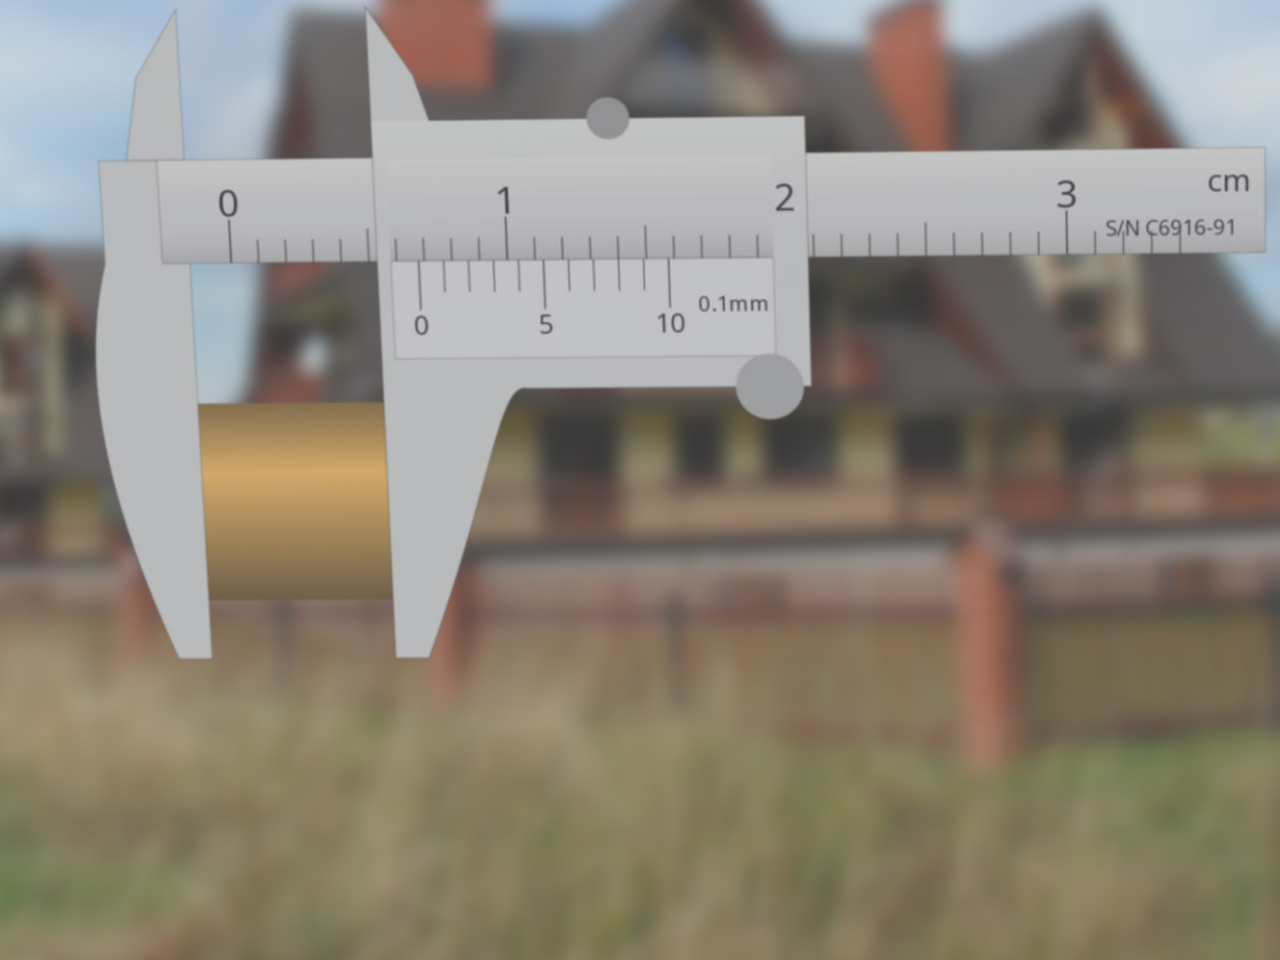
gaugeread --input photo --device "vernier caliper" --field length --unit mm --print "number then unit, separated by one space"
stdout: 6.8 mm
